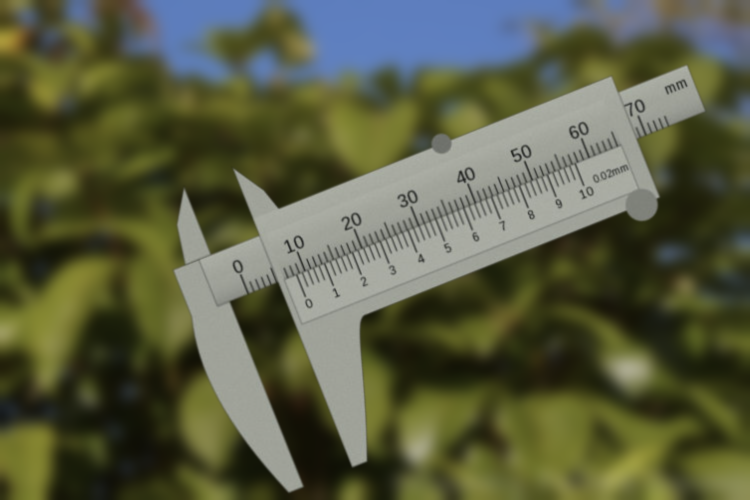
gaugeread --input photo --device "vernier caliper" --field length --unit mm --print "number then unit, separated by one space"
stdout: 8.5 mm
